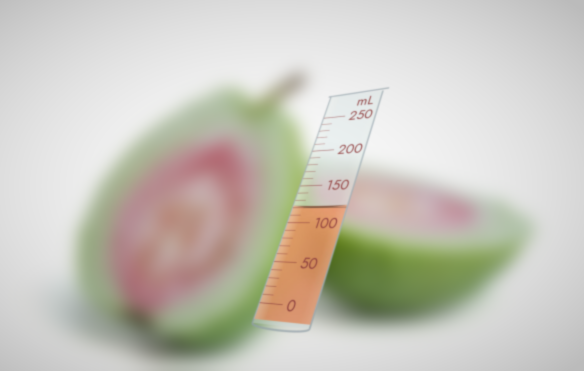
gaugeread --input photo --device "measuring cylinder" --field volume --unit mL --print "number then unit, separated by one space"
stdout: 120 mL
